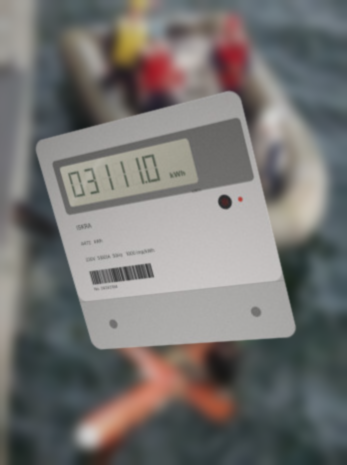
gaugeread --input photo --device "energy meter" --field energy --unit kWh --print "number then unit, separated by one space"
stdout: 3111.0 kWh
